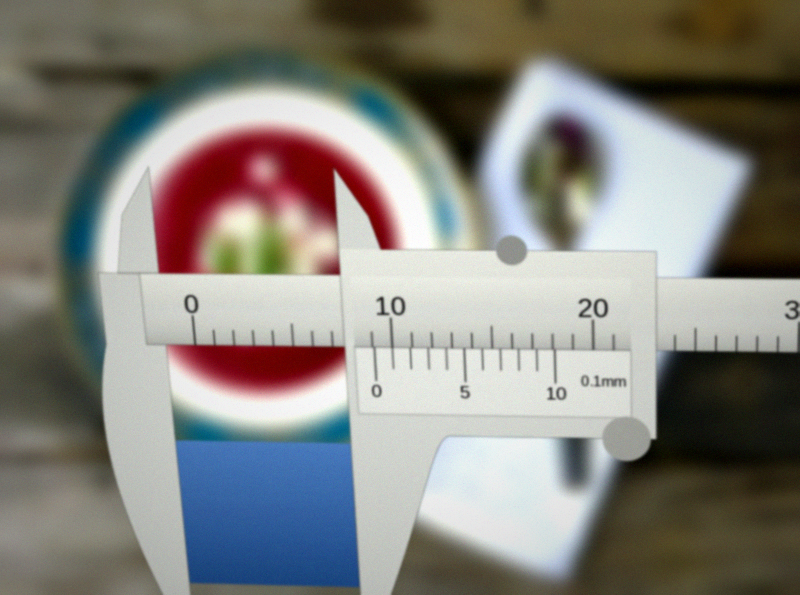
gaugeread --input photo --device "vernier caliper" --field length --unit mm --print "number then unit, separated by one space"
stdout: 9.1 mm
